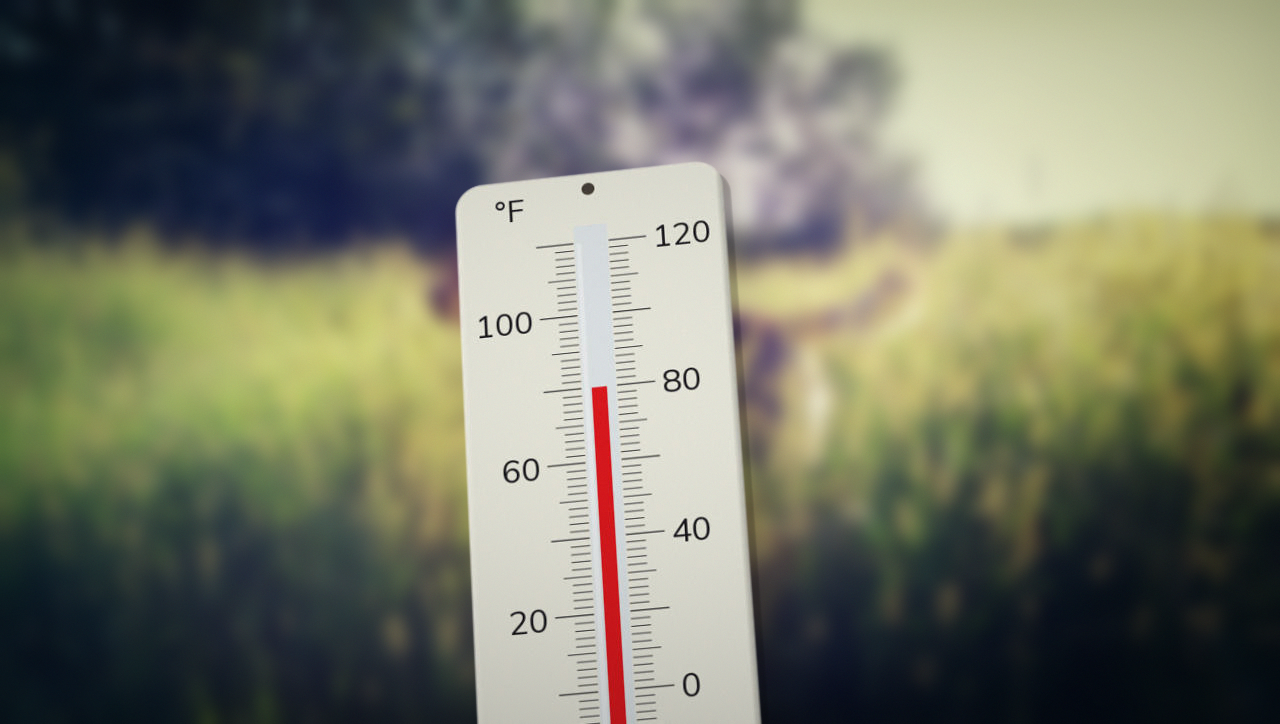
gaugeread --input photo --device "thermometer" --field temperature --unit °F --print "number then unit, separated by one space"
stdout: 80 °F
